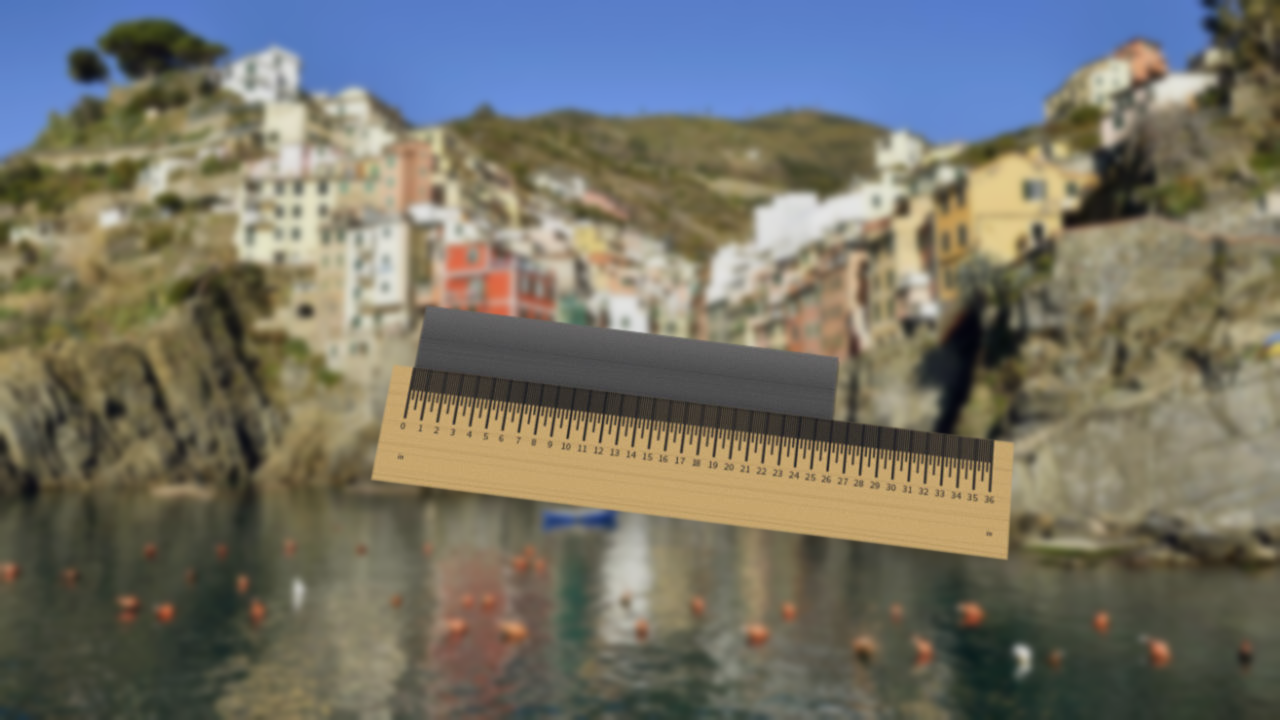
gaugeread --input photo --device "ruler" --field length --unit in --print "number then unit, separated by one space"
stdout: 26 in
